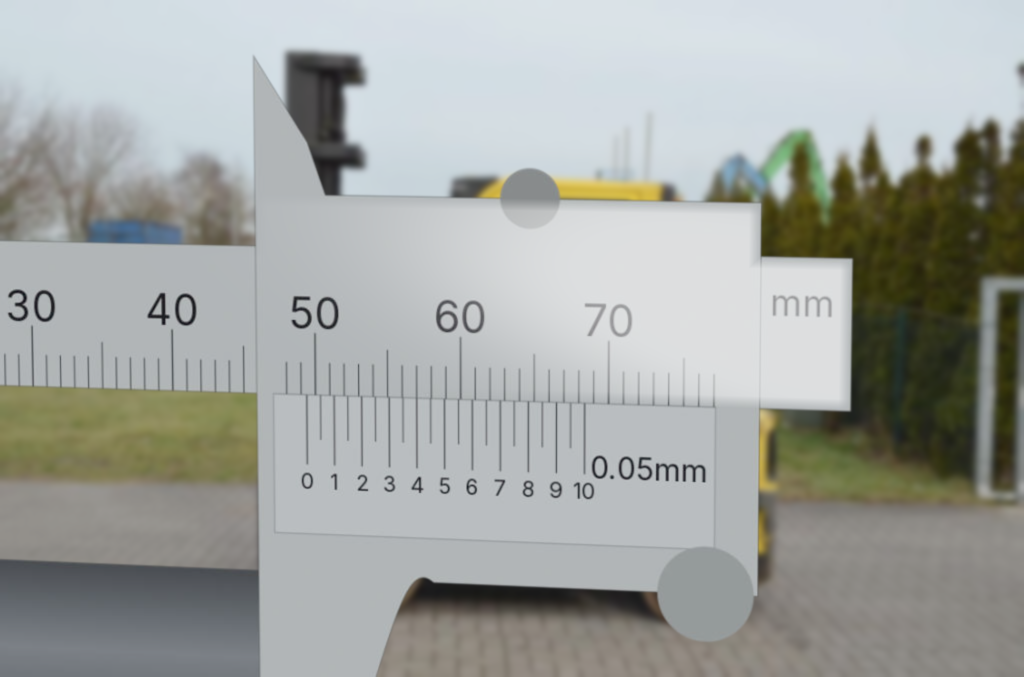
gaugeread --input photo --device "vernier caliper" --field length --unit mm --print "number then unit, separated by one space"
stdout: 49.4 mm
